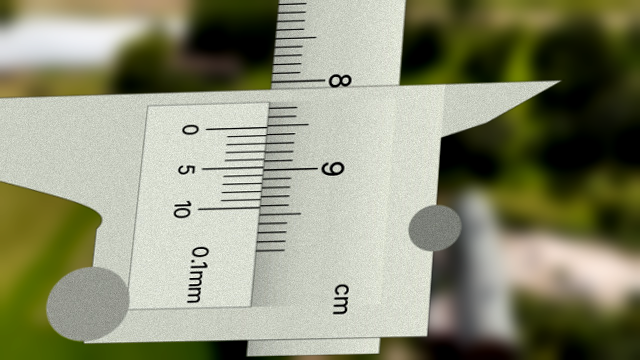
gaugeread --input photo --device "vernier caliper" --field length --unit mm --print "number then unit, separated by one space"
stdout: 85.2 mm
